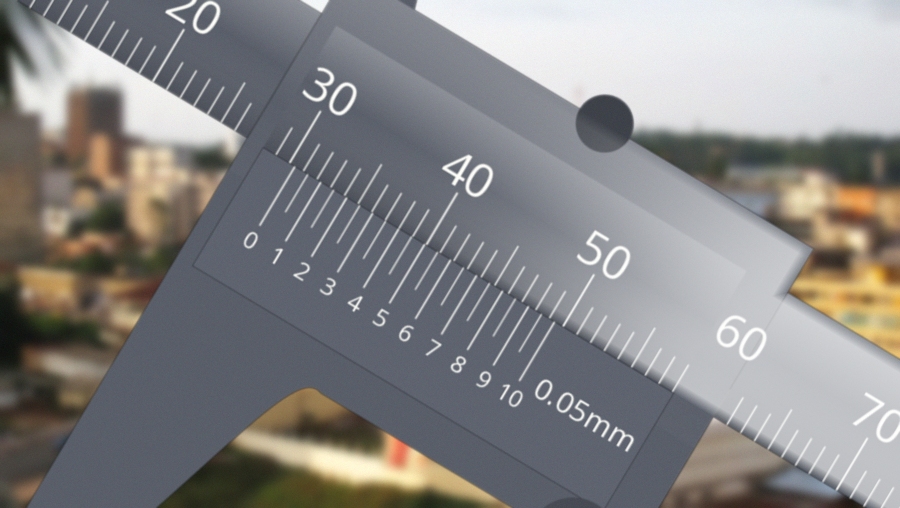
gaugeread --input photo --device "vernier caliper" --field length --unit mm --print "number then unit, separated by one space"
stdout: 30.4 mm
